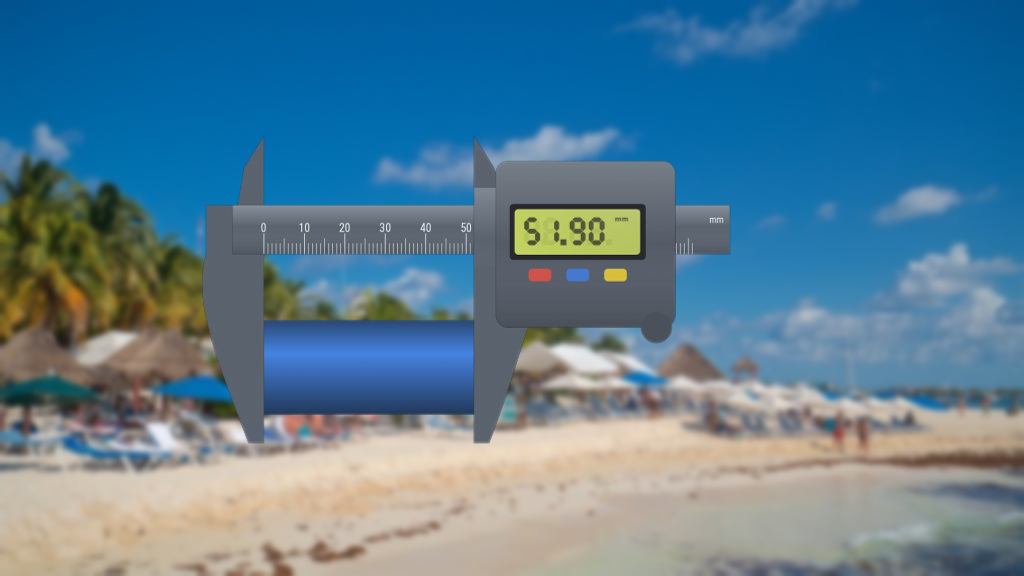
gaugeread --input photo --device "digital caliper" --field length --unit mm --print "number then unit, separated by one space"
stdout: 51.90 mm
